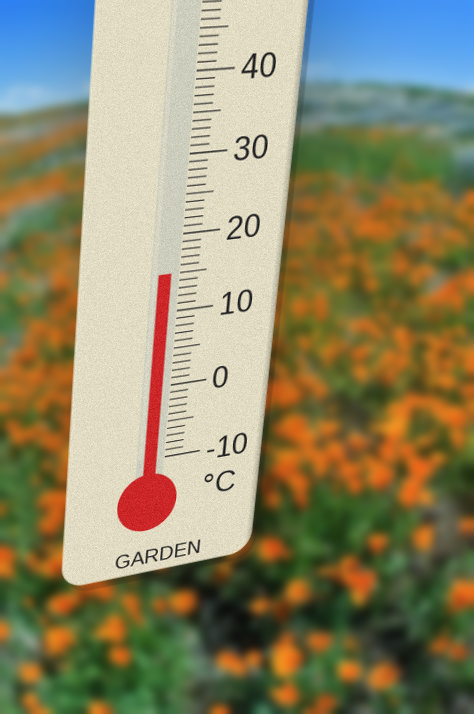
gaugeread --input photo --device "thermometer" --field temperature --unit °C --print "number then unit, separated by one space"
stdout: 15 °C
